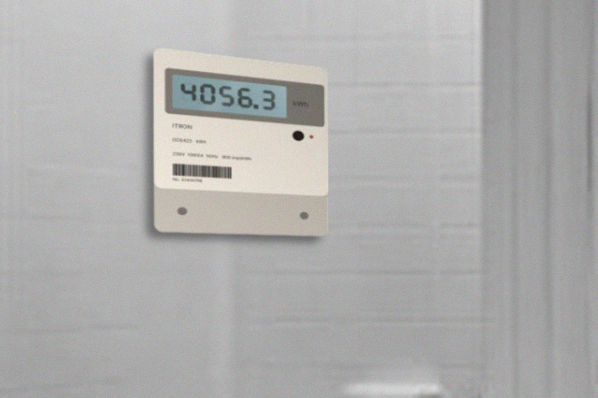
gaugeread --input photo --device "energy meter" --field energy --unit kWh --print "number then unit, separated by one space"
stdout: 4056.3 kWh
